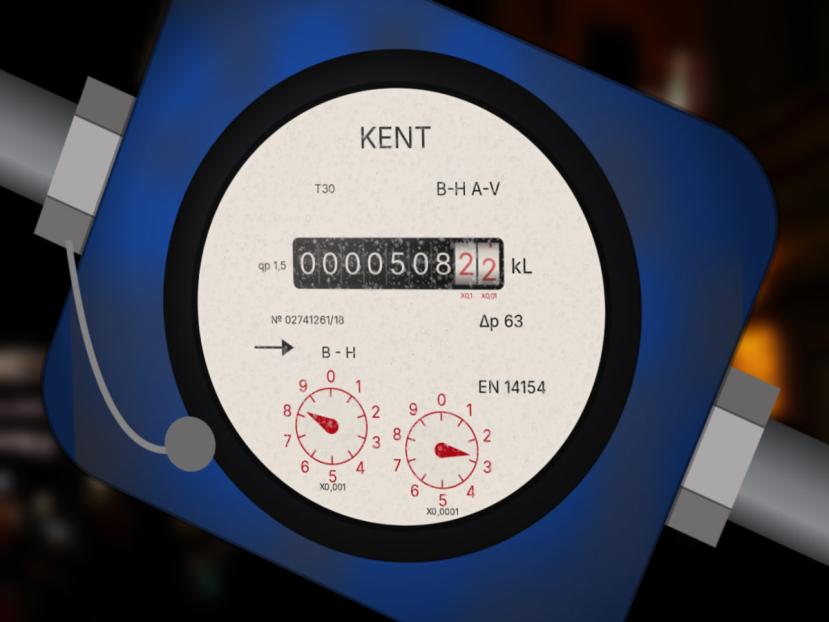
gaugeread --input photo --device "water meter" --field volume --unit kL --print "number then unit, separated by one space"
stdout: 508.2182 kL
